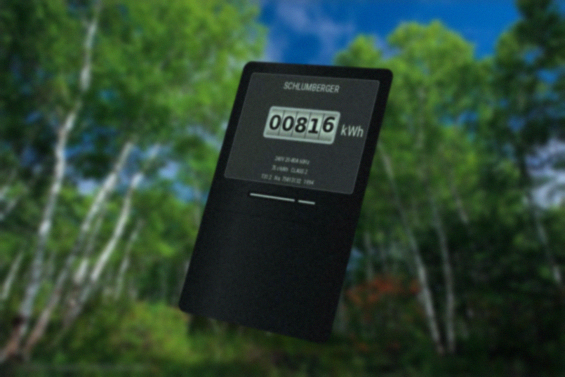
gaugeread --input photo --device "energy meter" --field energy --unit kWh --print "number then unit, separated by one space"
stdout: 816 kWh
